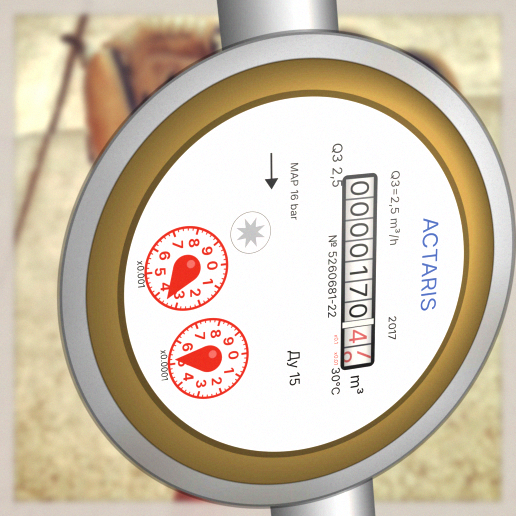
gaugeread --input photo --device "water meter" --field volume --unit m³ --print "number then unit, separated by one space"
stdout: 170.4735 m³
